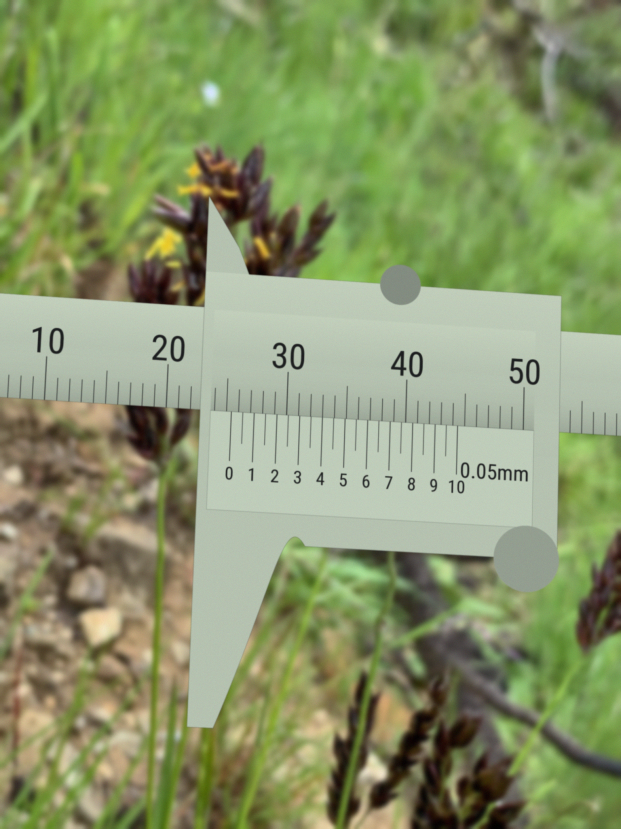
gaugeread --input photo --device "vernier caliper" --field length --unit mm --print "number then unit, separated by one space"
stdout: 25.4 mm
